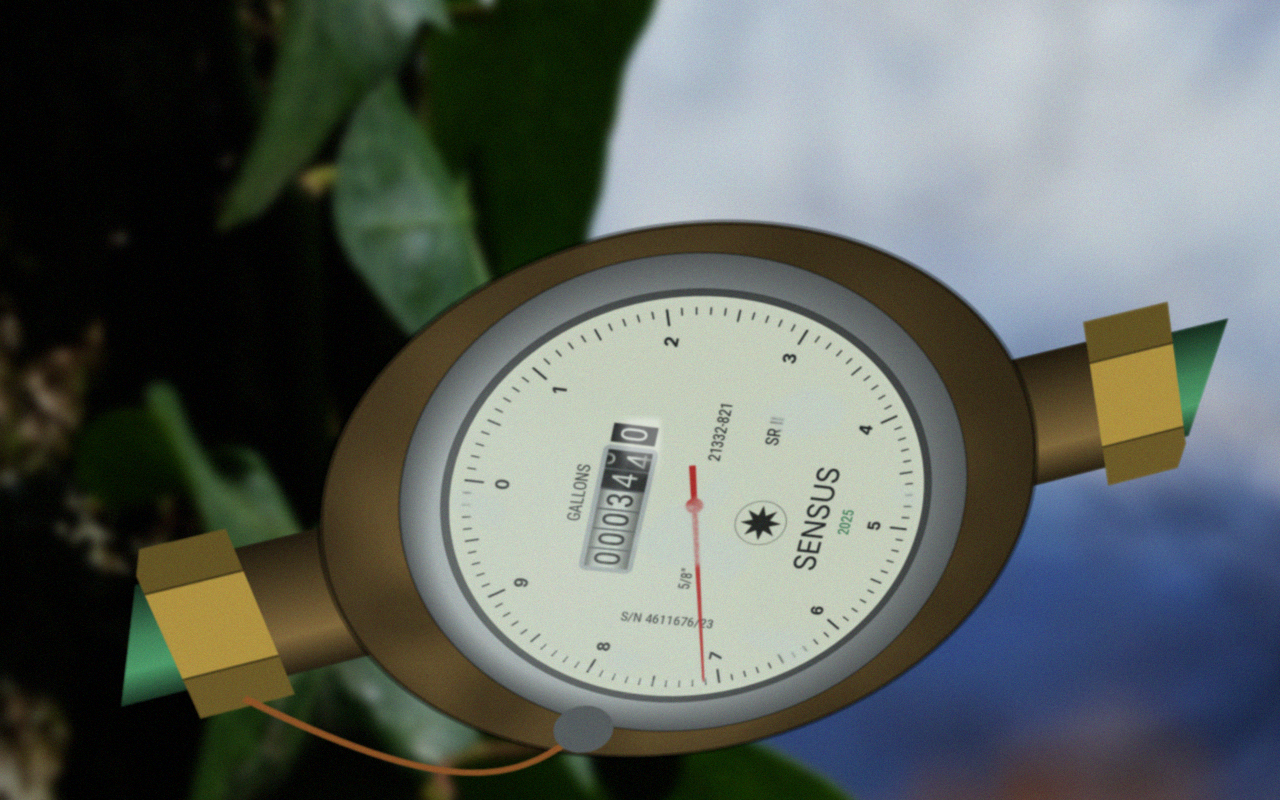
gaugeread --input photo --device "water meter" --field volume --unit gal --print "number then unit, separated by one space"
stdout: 3437.1 gal
